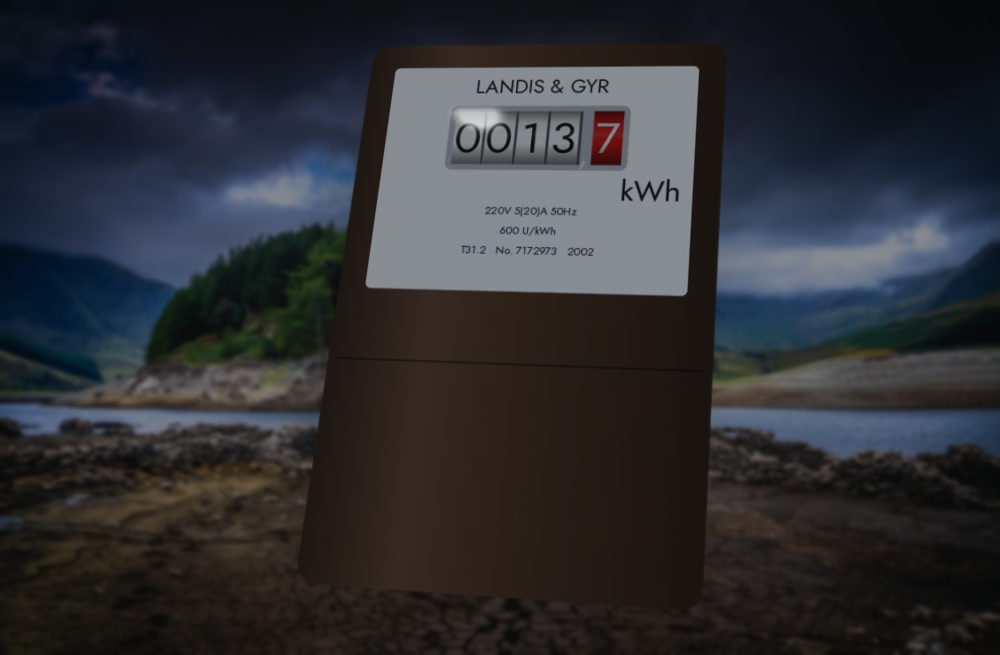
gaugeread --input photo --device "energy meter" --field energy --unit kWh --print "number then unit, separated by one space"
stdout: 13.7 kWh
